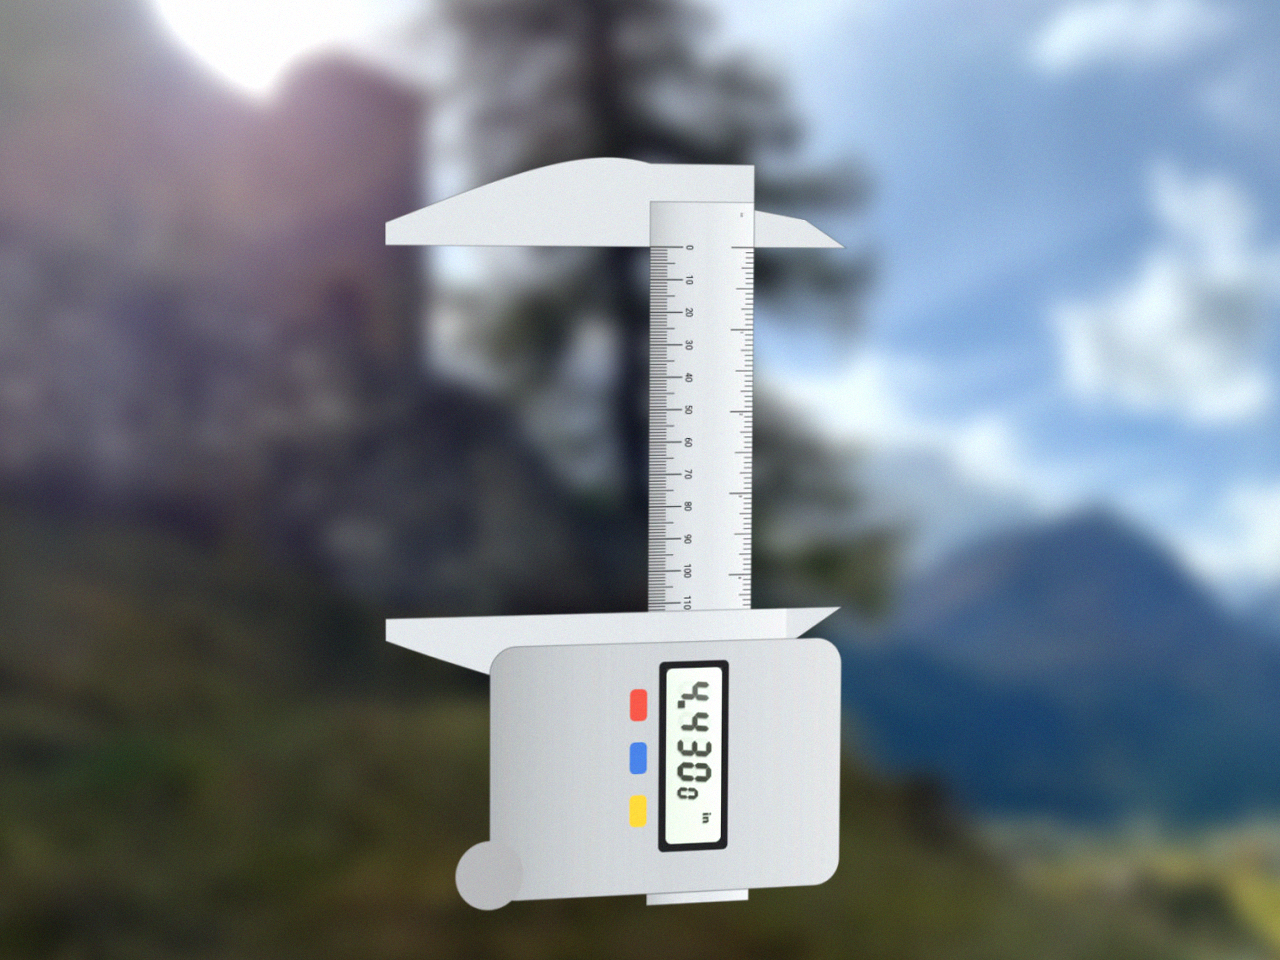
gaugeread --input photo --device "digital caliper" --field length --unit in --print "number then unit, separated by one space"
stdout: 4.4300 in
